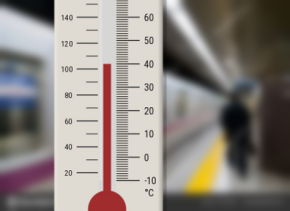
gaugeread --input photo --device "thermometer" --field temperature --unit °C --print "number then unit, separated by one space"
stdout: 40 °C
